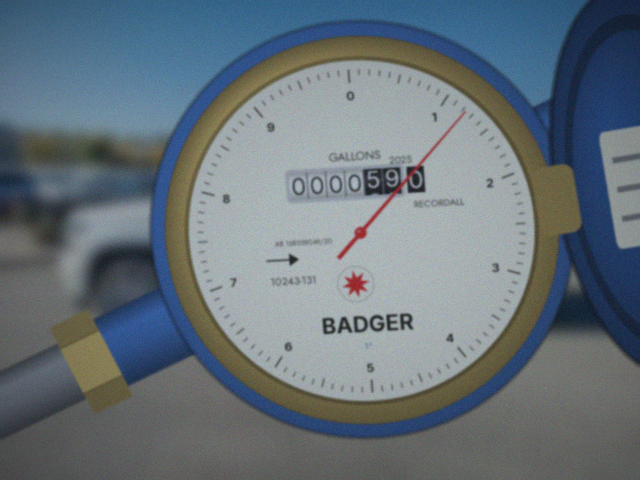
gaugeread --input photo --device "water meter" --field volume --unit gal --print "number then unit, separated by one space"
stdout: 591.2 gal
